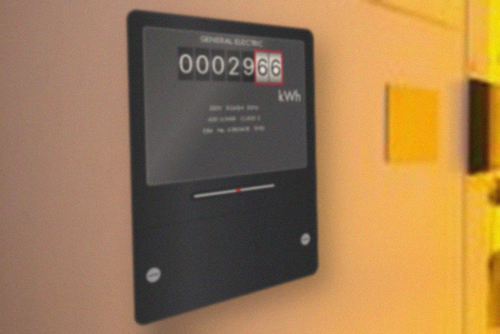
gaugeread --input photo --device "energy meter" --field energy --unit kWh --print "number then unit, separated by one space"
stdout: 29.66 kWh
